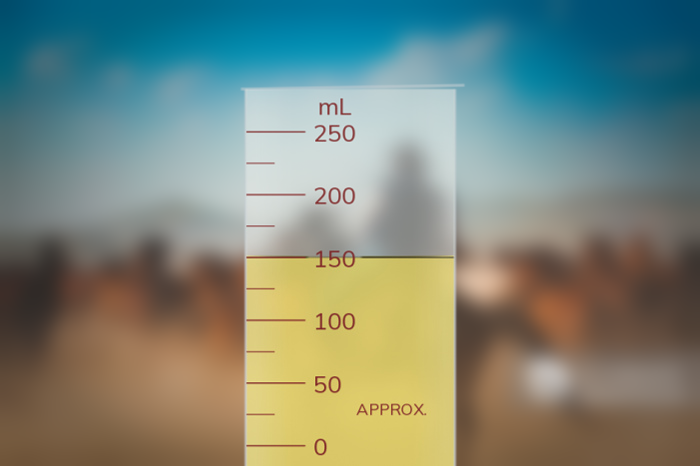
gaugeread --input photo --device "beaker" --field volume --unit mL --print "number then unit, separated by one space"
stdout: 150 mL
